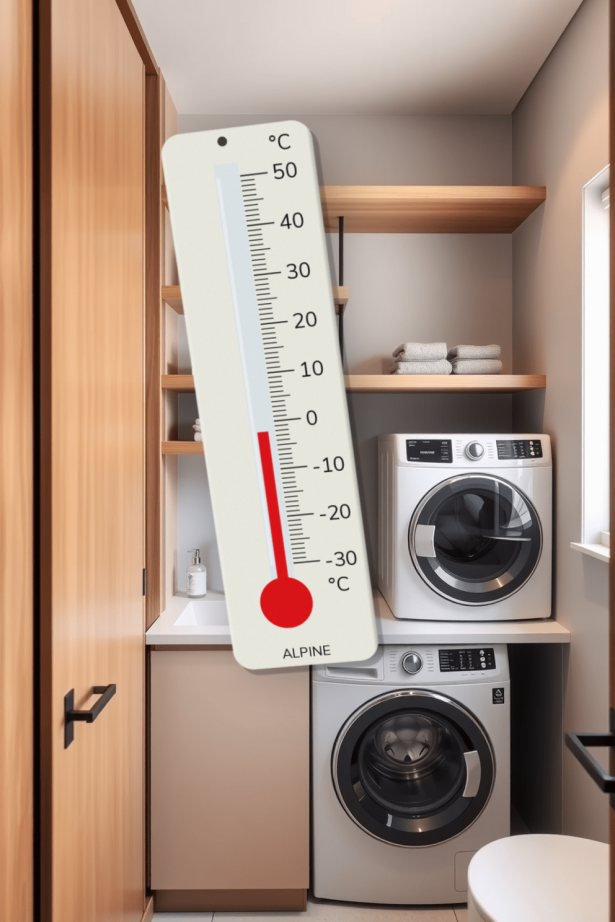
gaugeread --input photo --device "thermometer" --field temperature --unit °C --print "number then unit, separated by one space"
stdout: -2 °C
